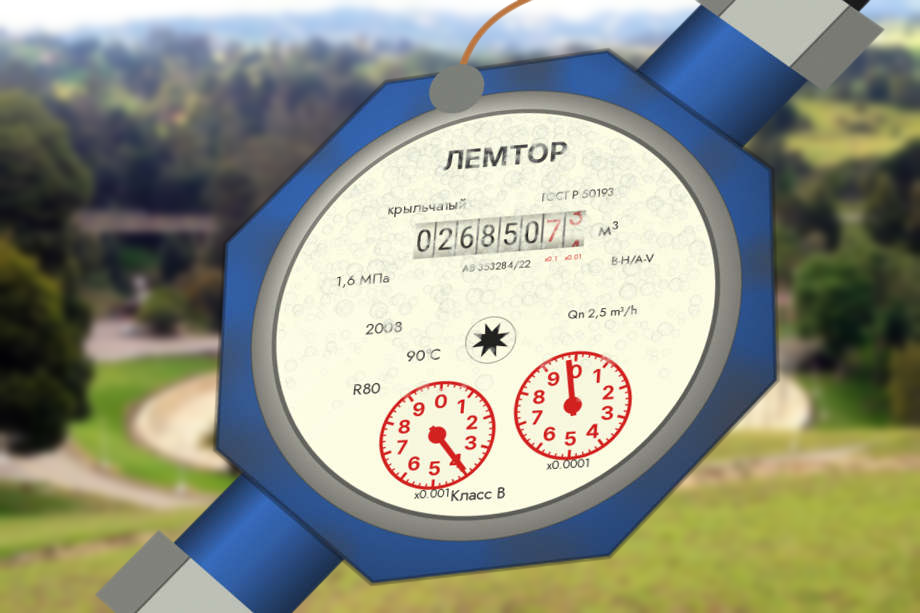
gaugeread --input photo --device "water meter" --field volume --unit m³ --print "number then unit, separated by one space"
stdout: 26850.7339 m³
